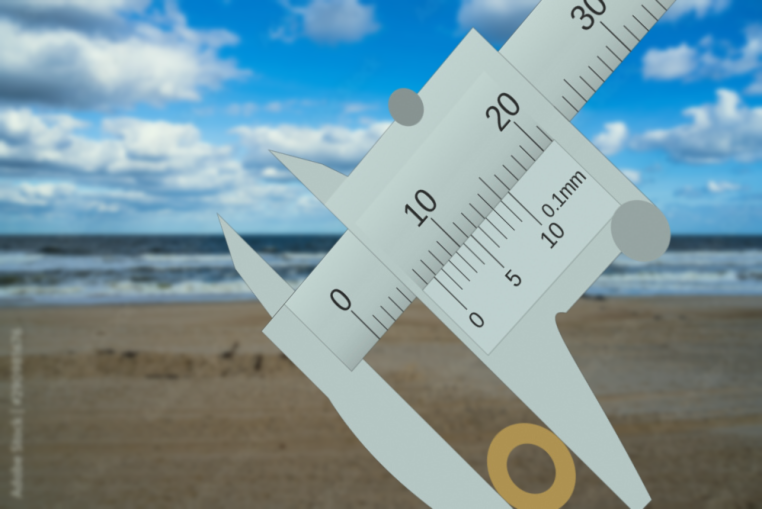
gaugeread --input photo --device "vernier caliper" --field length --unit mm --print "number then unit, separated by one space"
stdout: 6.8 mm
